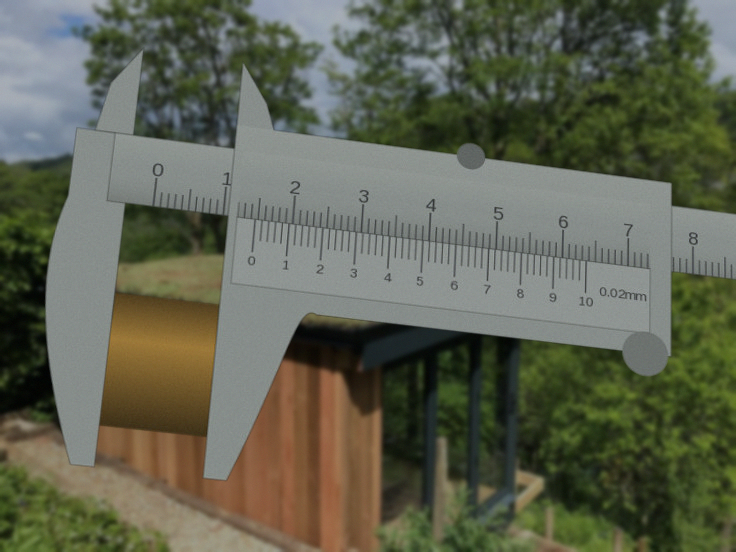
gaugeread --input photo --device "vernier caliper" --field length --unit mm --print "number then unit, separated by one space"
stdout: 14.6 mm
